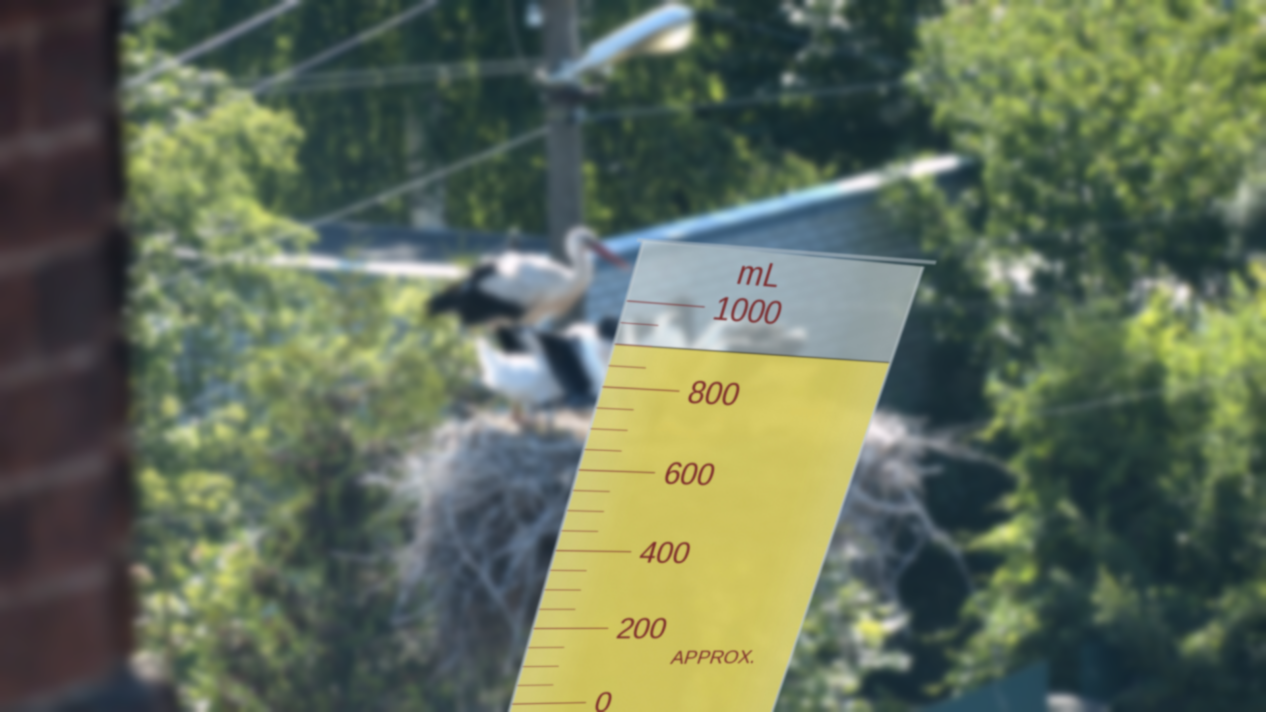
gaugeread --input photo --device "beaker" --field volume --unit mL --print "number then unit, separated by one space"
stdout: 900 mL
